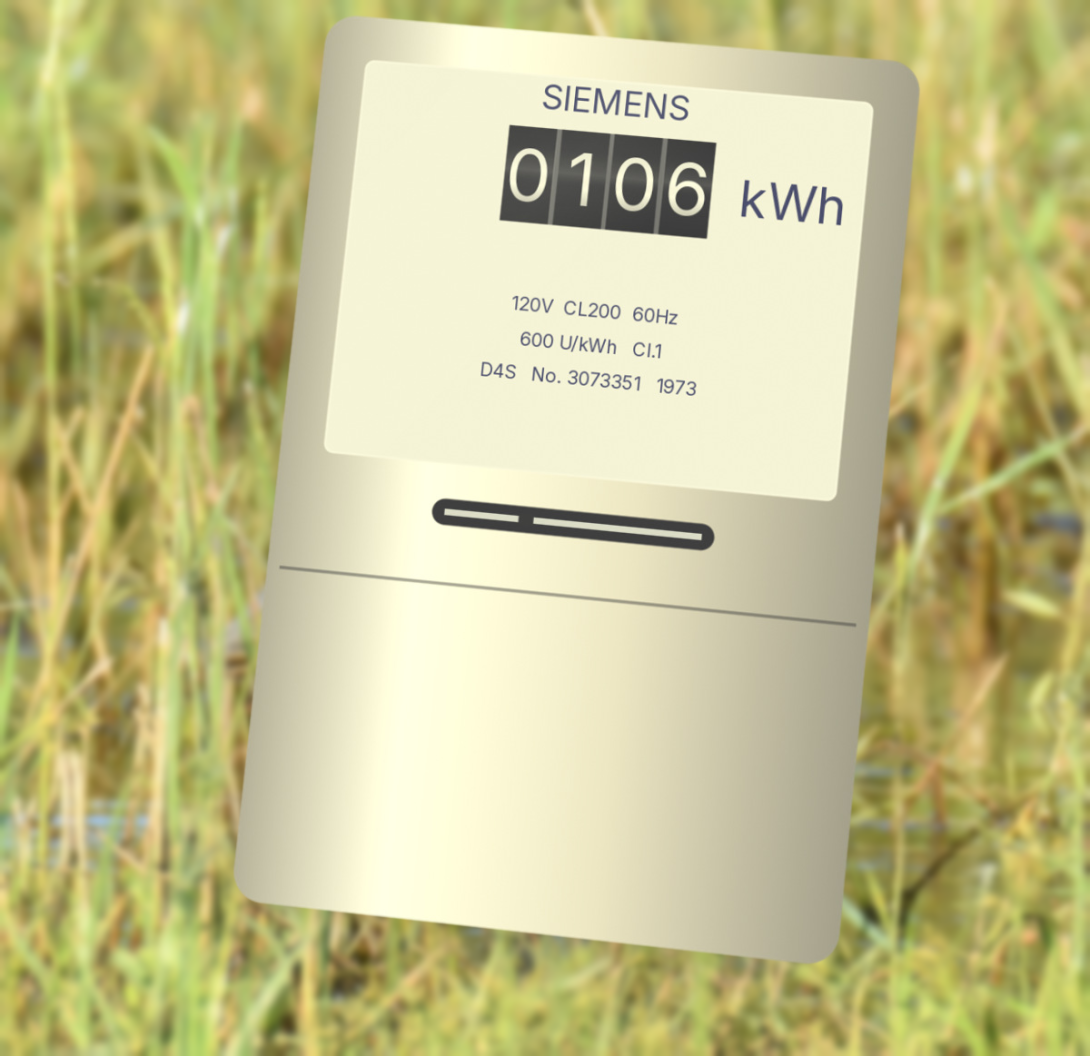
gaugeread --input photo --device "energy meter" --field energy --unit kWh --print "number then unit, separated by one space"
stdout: 106 kWh
